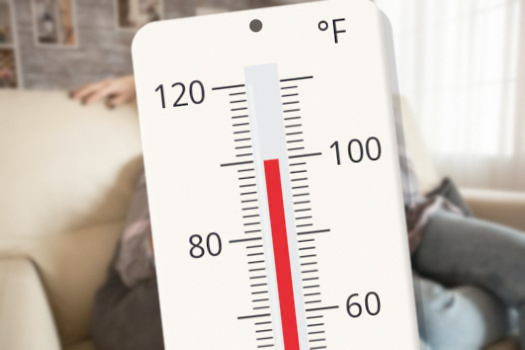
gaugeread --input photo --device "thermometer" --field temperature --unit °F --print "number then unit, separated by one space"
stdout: 100 °F
